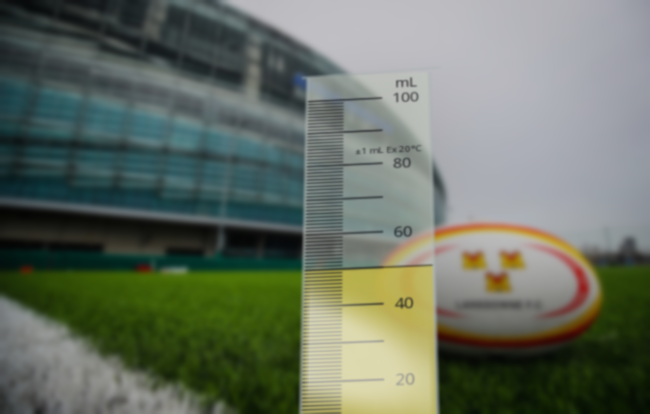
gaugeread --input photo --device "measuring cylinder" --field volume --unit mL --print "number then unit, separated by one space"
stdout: 50 mL
